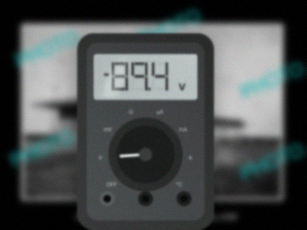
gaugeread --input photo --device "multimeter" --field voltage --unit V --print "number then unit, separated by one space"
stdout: -89.4 V
